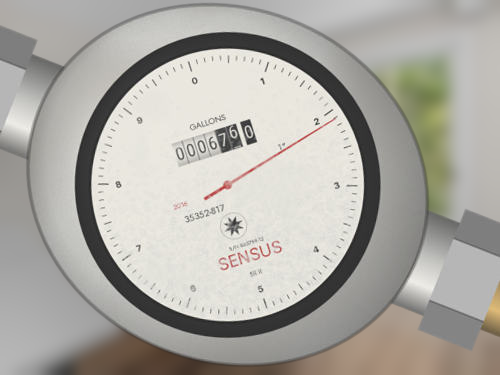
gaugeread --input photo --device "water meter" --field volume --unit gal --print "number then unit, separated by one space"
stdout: 6762.1 gal
